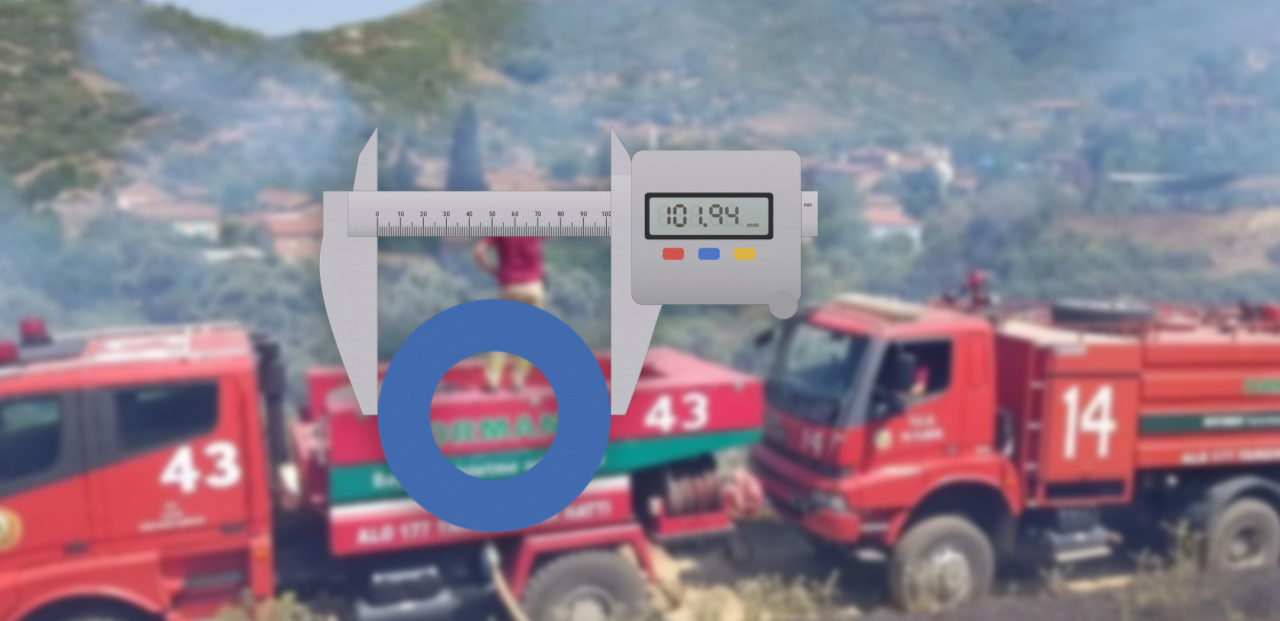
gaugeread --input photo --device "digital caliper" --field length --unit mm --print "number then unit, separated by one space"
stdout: 101.94 mm
